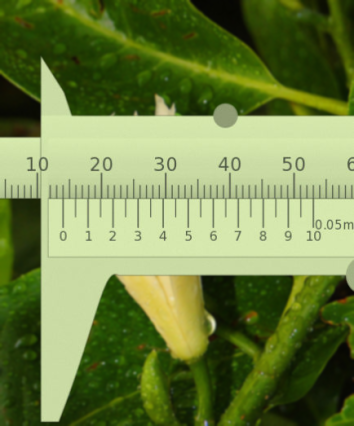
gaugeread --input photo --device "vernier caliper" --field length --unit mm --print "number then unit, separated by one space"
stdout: 14.0 mm
